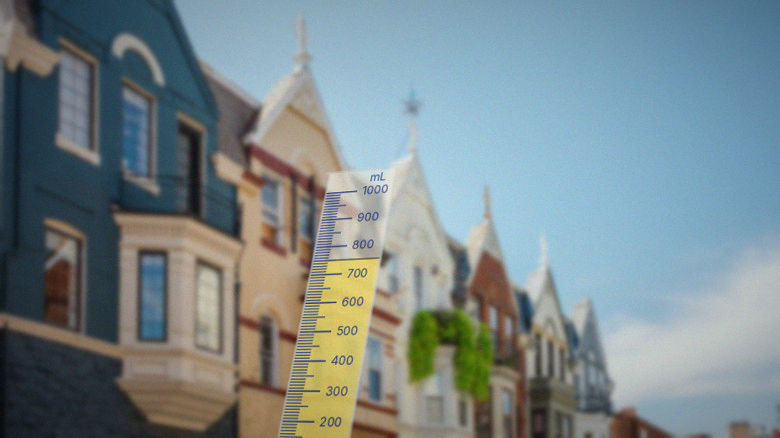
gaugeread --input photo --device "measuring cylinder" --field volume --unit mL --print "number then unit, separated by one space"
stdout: 750 mL
